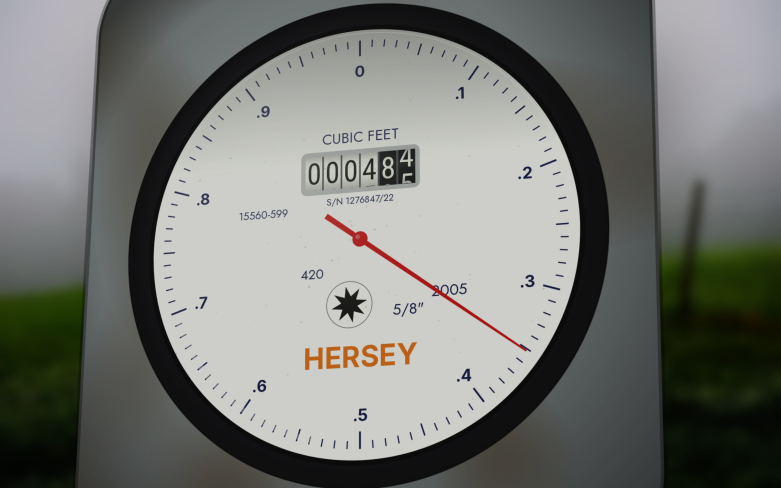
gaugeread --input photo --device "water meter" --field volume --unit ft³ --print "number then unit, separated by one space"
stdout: 484.35 ft³
